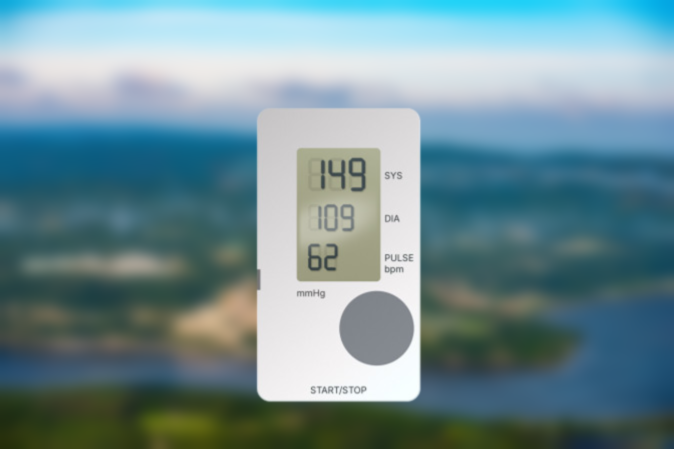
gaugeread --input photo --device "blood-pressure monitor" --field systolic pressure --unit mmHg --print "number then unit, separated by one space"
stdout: 149 mmHg
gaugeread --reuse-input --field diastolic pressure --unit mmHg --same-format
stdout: 109 mmHg
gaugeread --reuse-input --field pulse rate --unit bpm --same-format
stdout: 62 bpm
